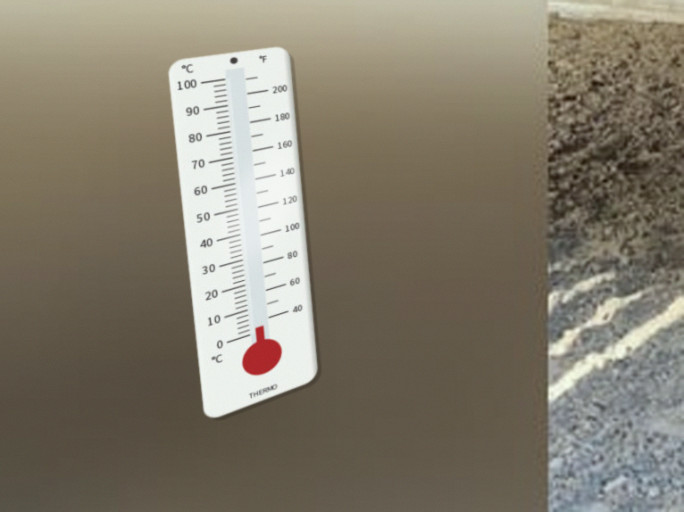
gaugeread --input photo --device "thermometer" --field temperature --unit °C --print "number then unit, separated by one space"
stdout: 2 °C
